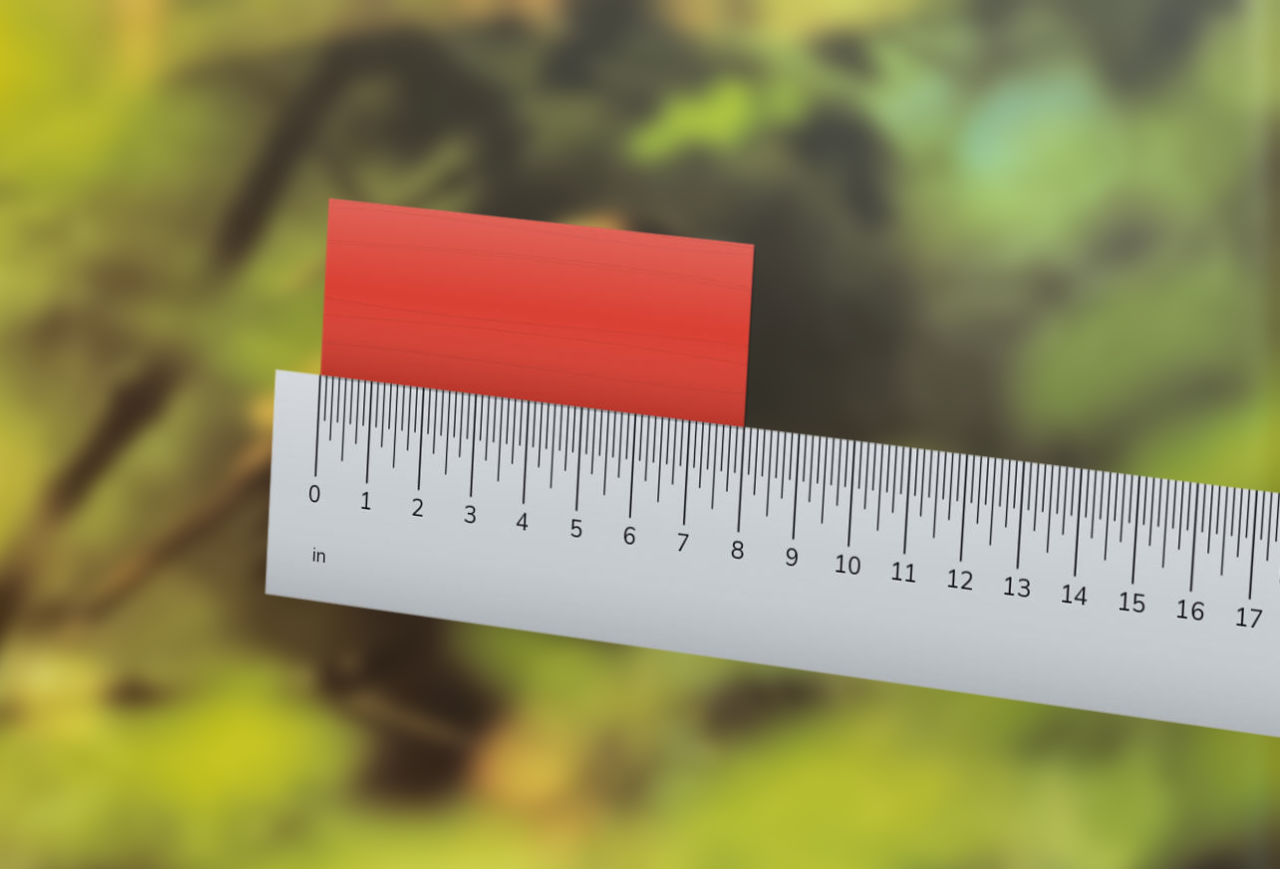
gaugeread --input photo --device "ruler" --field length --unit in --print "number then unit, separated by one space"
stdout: 8 in
